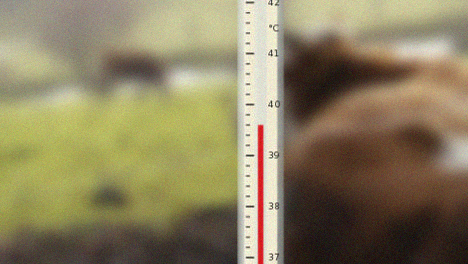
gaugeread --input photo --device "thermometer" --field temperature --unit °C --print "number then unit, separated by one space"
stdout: 39.6 °C
